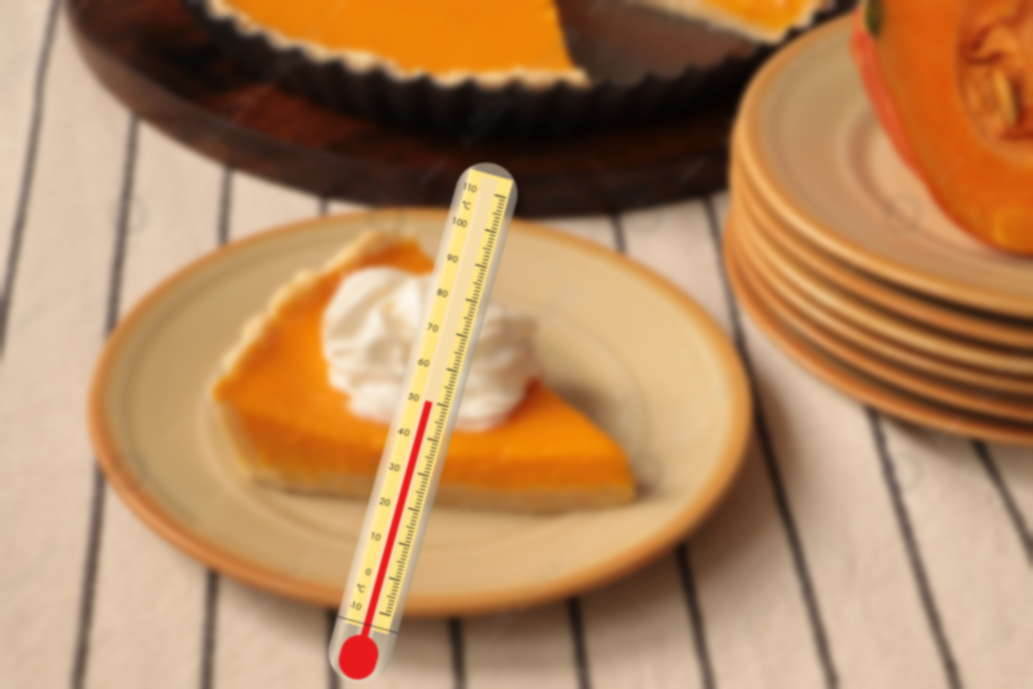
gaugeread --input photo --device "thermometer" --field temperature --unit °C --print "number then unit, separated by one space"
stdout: 50 °C
